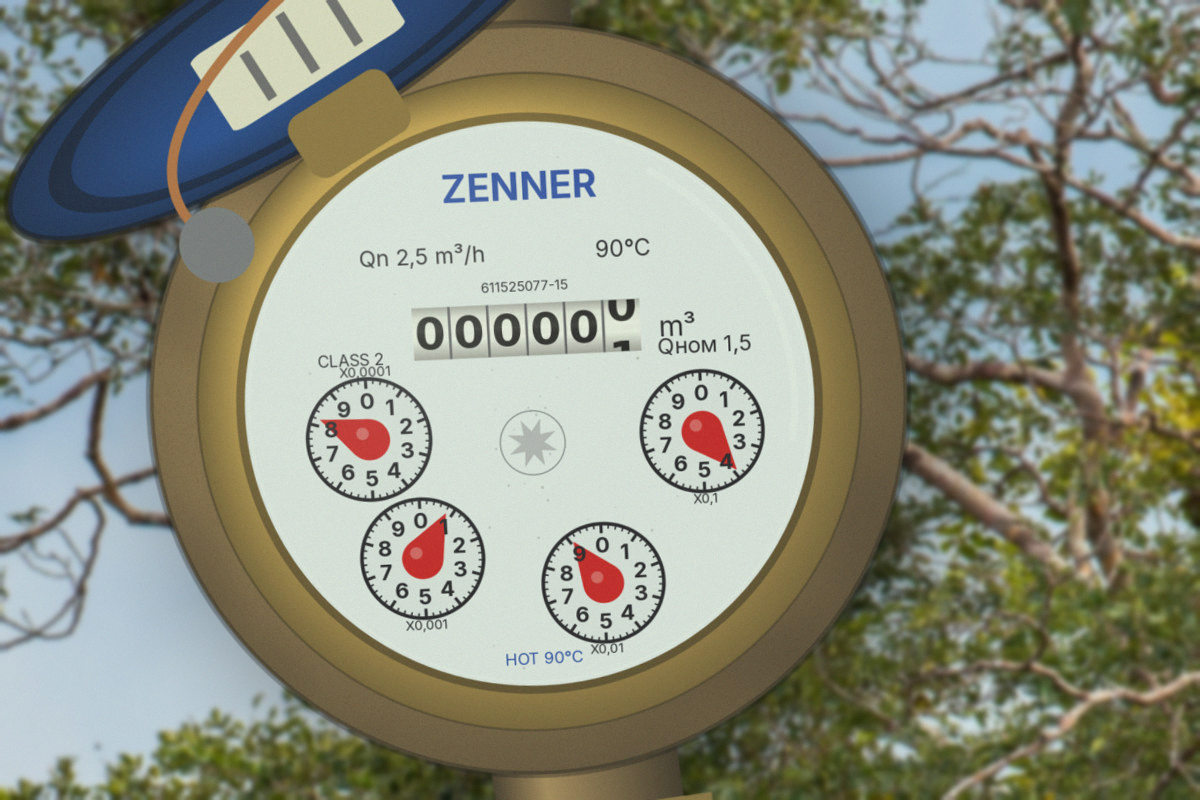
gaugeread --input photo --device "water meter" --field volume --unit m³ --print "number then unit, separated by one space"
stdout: 0.3908 m³
